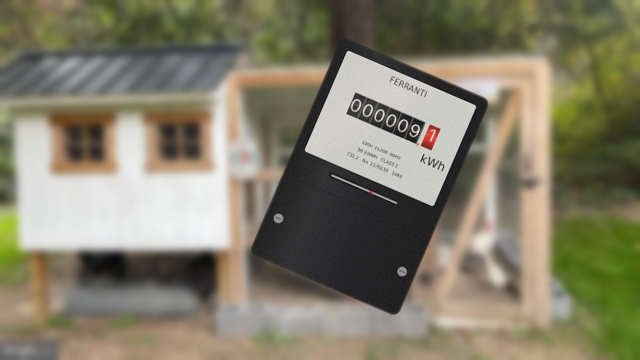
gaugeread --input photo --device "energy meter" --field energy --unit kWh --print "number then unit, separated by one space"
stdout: 9.1 kWh
